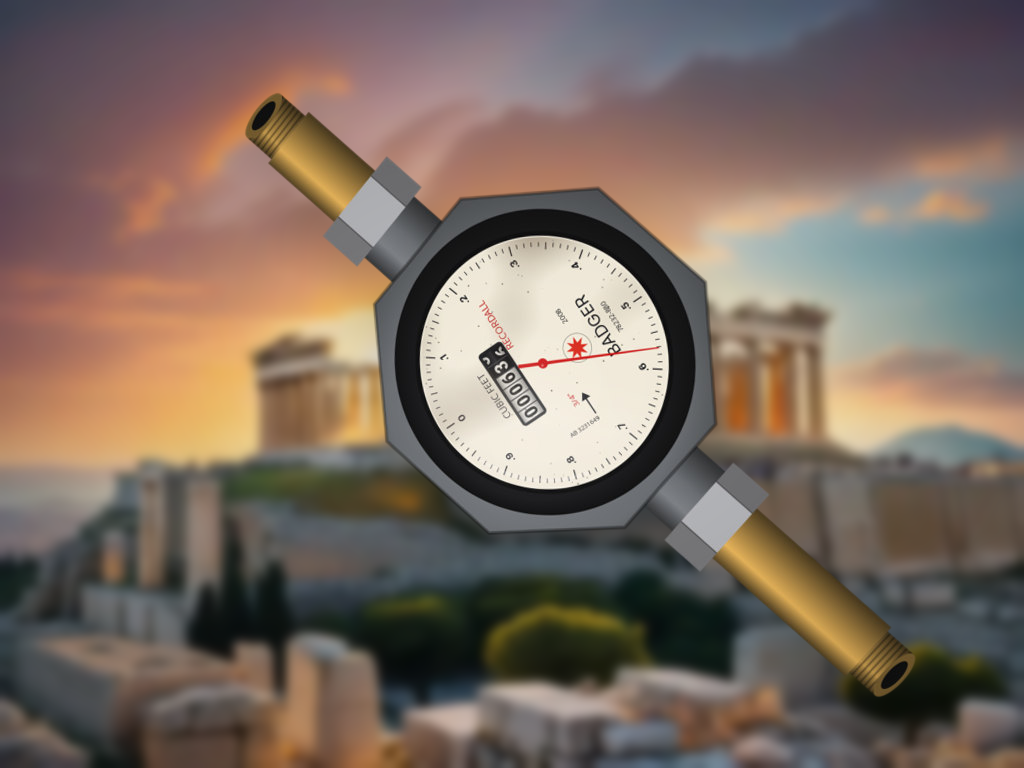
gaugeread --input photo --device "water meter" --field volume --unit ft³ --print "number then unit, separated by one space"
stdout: 635.57 ft³
